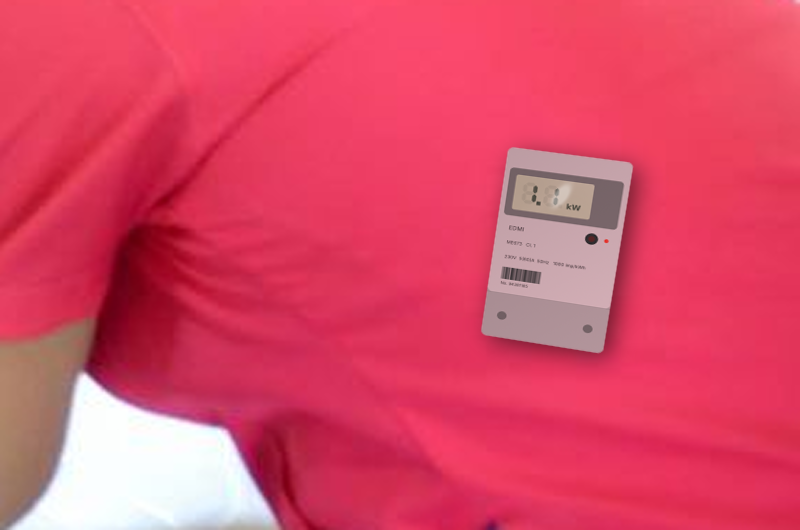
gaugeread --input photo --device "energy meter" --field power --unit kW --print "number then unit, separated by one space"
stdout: 1.1 kW
